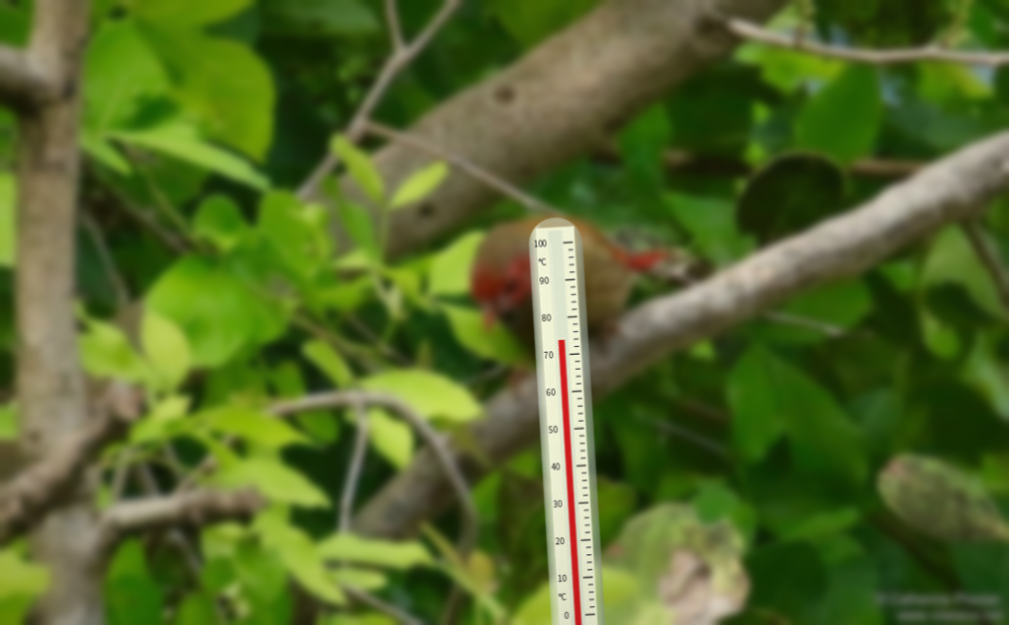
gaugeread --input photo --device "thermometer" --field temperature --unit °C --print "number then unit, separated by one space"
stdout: 74 °C
